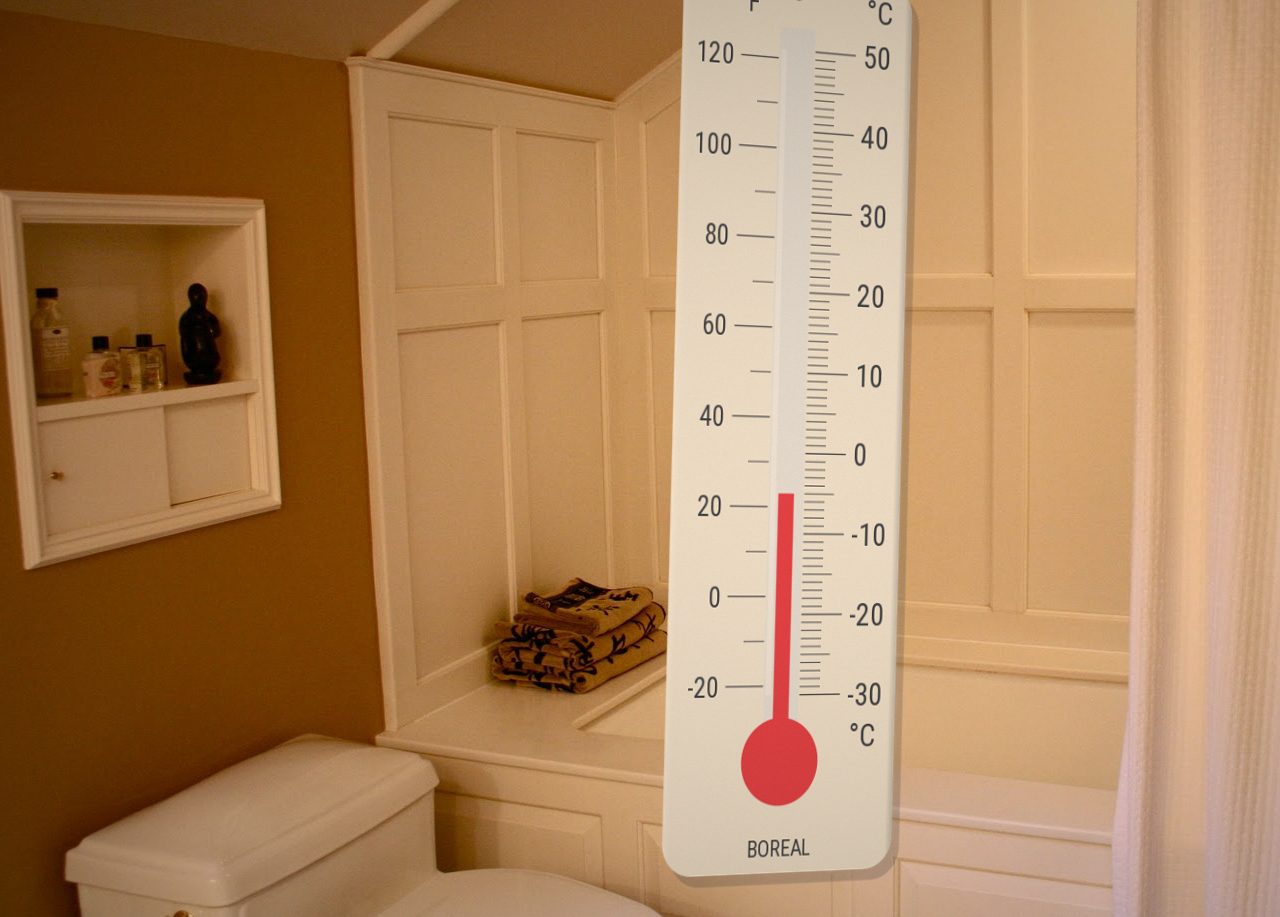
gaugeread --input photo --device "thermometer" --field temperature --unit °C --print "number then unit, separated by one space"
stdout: -5 °C
